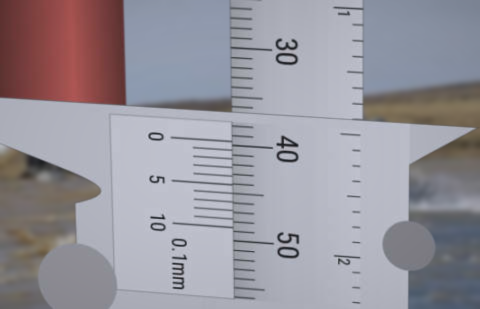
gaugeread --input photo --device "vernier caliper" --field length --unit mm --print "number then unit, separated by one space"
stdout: 39.6 mm
